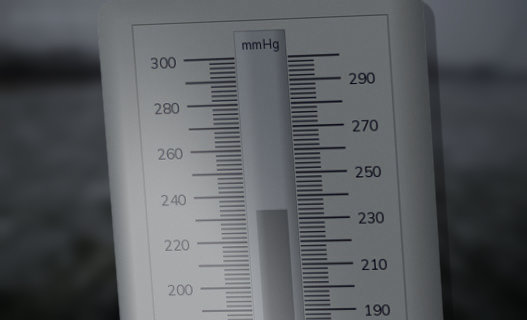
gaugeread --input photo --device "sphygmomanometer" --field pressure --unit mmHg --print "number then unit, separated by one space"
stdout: 234 mmHg
